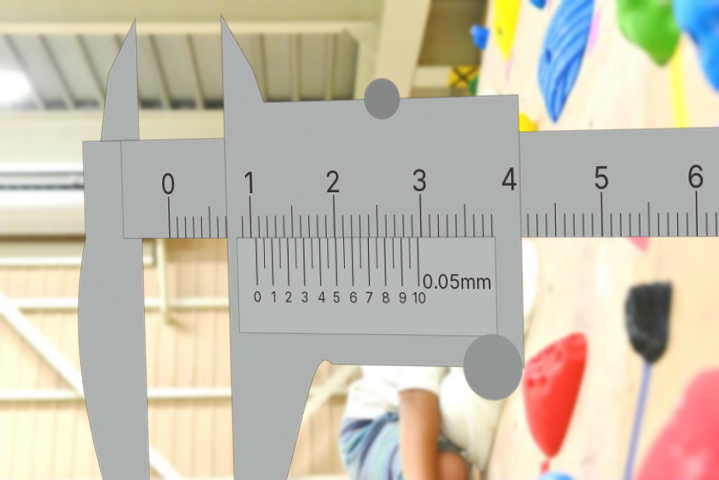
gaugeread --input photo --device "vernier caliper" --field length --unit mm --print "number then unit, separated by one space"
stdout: 10.6 mm
